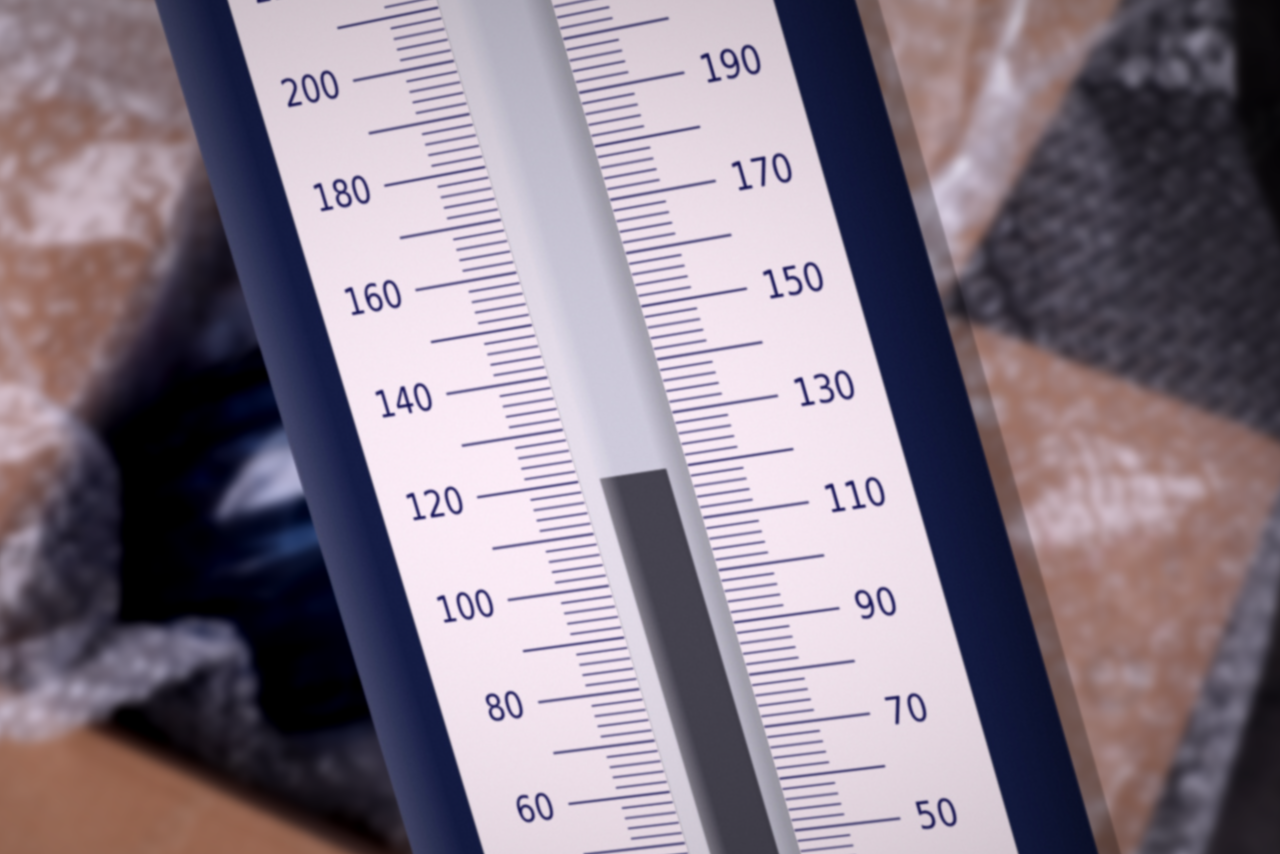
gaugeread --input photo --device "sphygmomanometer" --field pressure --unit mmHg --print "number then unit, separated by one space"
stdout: 120 mmHg
